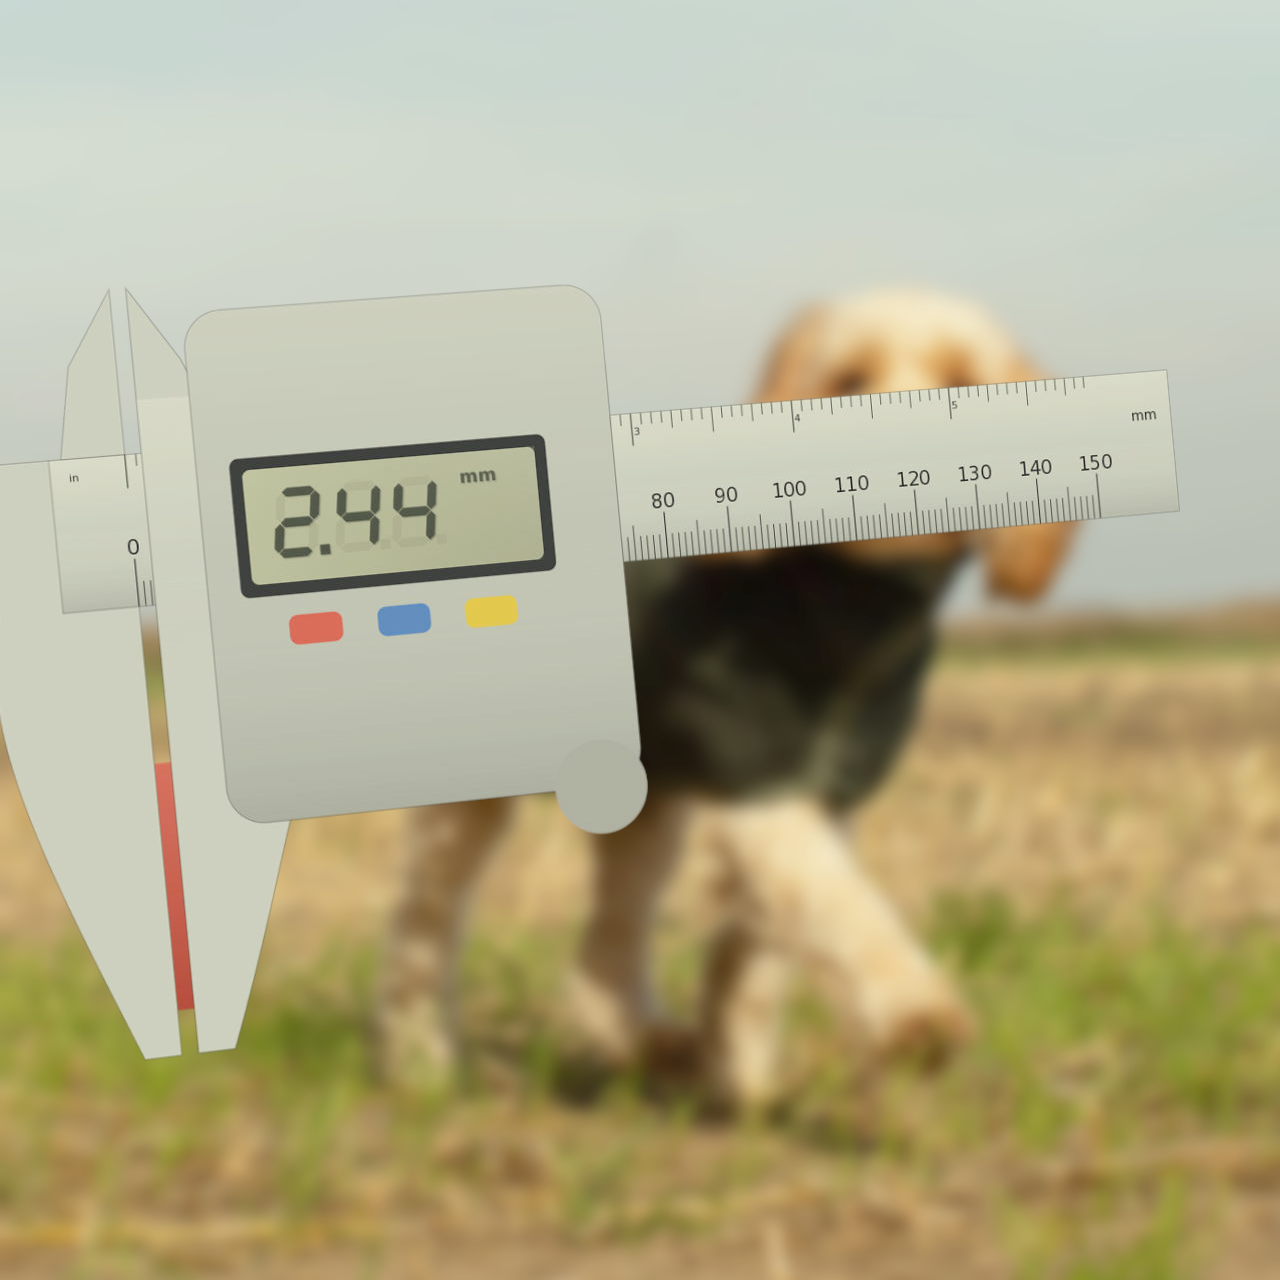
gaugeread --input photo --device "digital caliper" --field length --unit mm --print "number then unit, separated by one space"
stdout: 2.44 mm
